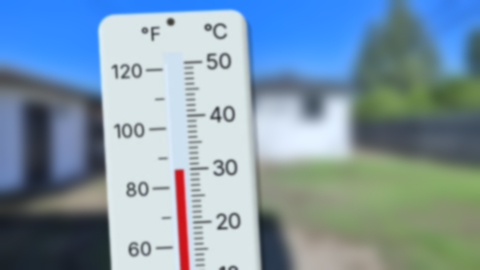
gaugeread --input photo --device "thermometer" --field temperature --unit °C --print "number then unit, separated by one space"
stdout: 30 °C
